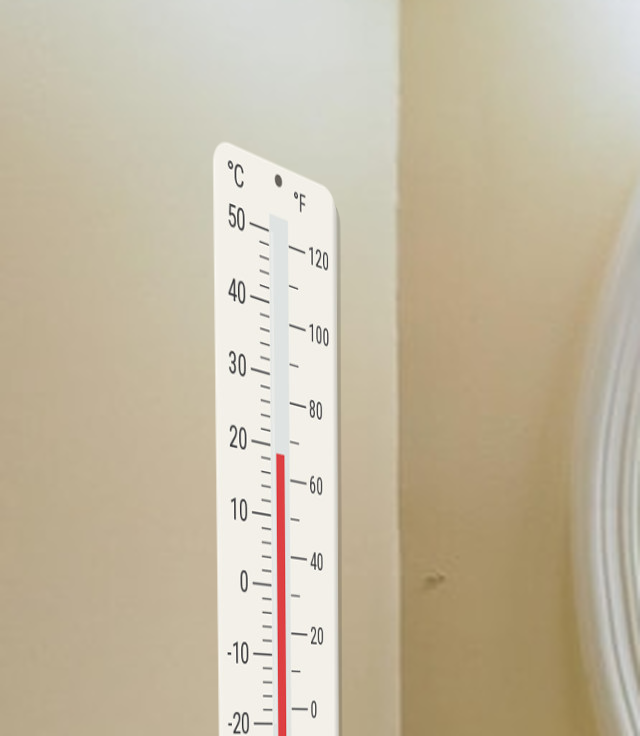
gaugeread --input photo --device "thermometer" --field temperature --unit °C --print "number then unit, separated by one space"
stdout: 19 °C
